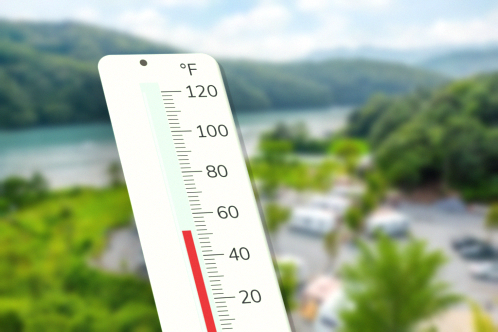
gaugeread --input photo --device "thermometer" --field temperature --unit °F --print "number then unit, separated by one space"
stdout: 52 °F
